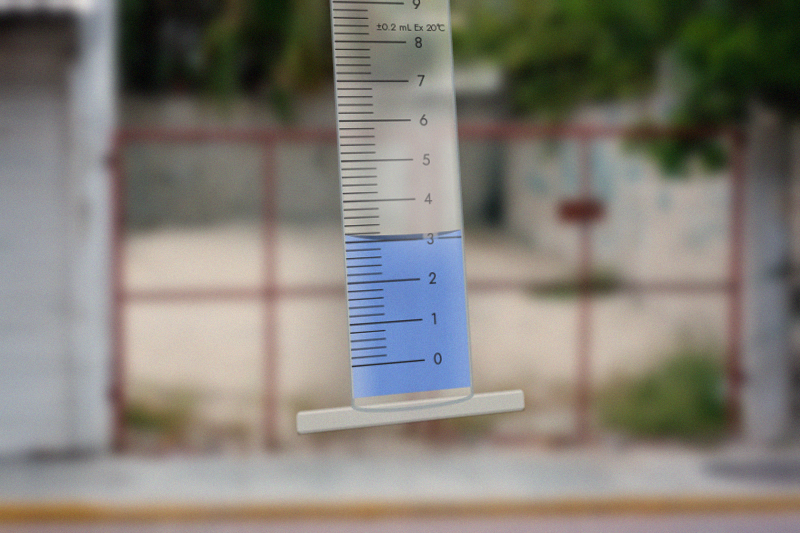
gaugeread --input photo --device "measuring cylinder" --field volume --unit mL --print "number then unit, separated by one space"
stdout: 3 mL
